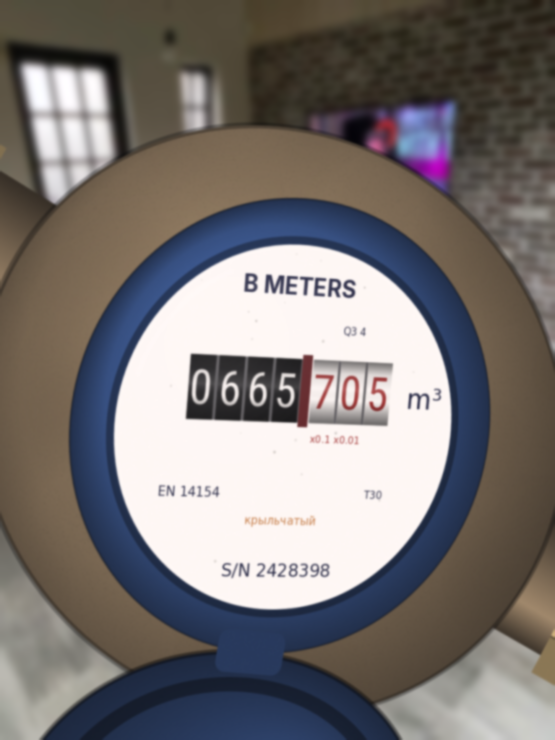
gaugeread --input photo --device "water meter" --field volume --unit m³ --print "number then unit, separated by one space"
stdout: 665.705 m³
